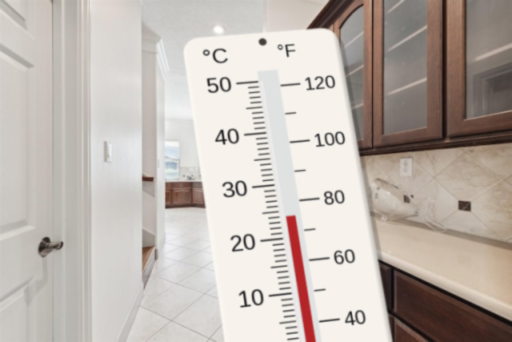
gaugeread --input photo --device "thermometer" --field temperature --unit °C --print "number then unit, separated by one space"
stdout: 24 °C
